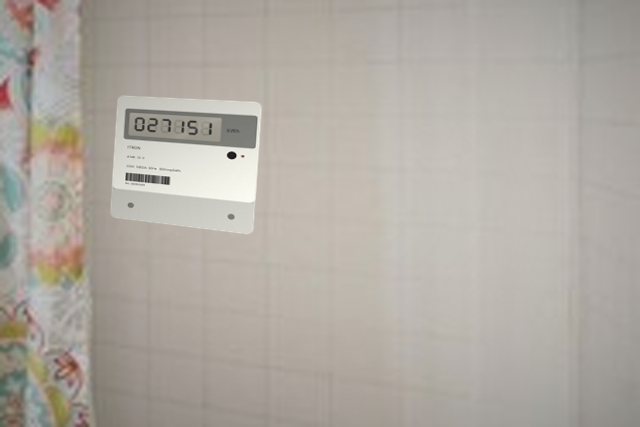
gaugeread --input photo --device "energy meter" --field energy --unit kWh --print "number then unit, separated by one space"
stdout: 27151 kWh
